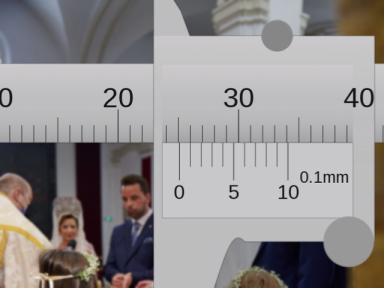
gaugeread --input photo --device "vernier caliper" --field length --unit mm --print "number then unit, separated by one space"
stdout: 25.1 mm
